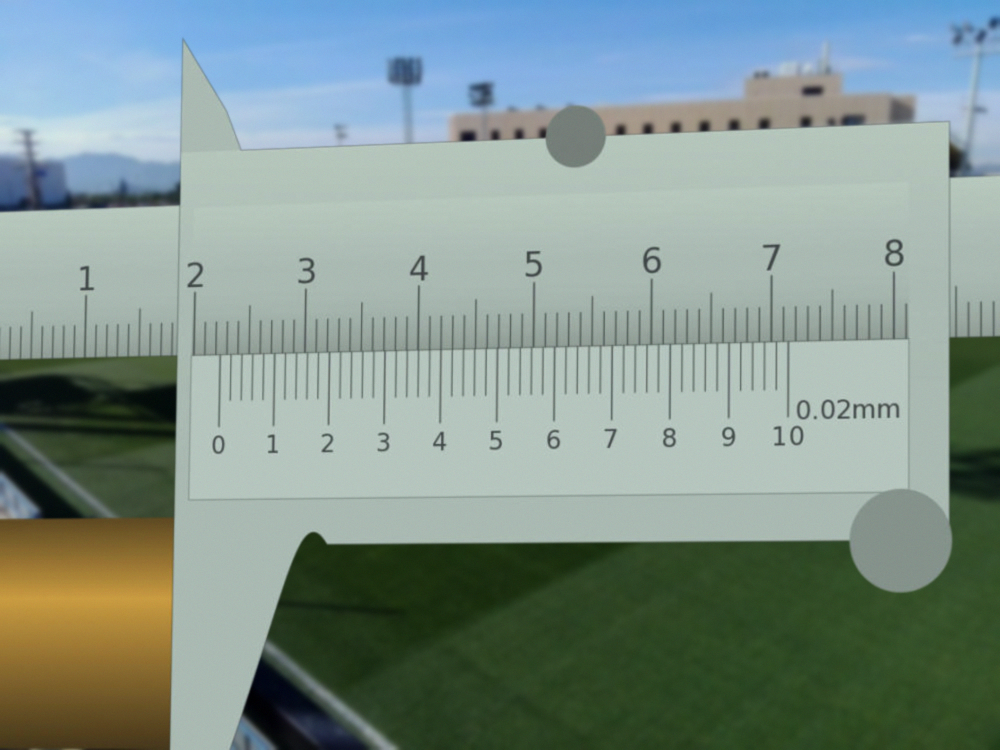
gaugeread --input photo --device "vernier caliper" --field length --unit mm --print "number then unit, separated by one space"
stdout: 22.4 mm
